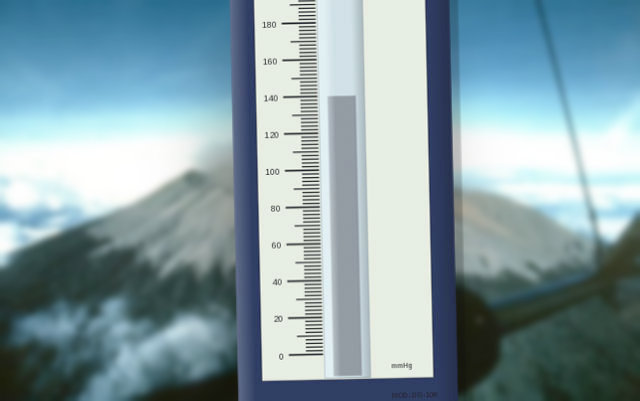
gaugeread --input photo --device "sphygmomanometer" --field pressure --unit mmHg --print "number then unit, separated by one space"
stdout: 140 mmHg
